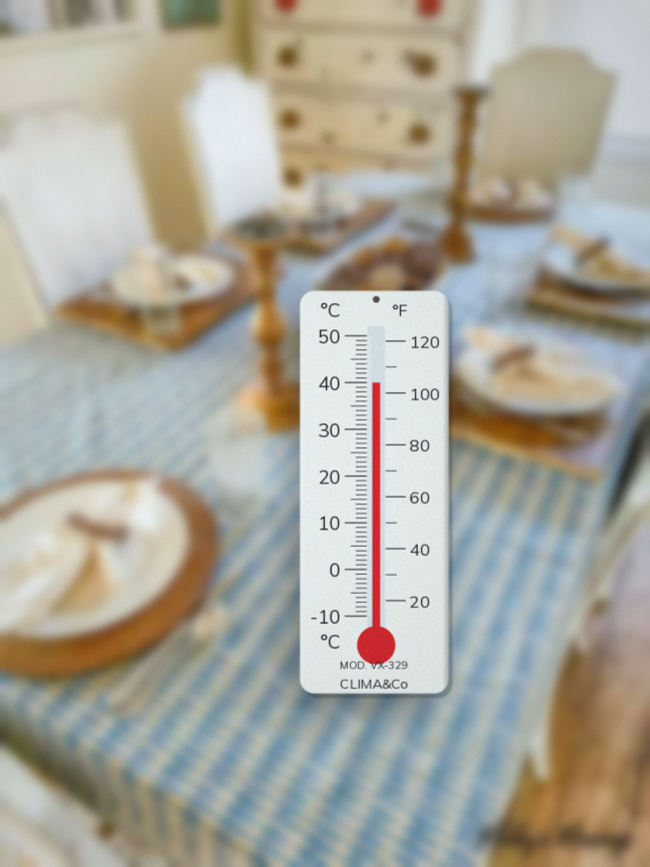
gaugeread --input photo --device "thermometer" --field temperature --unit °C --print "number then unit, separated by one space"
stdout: 40 °C
